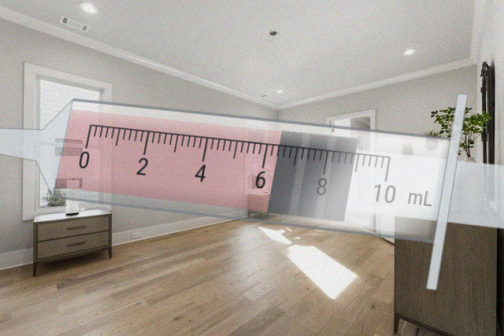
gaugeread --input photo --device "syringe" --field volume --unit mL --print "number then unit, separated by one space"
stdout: 6.4 mL
